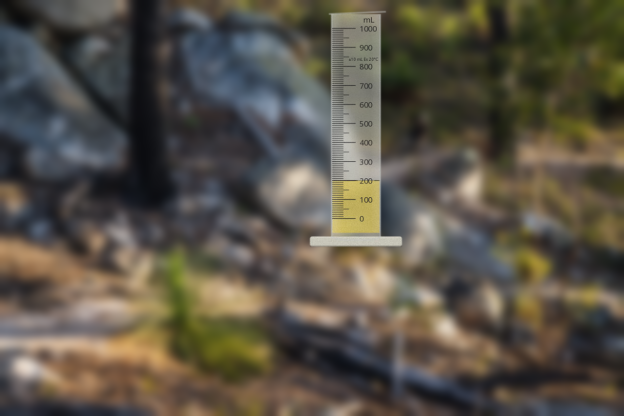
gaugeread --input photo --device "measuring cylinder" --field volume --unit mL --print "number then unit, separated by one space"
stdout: 200 mL
